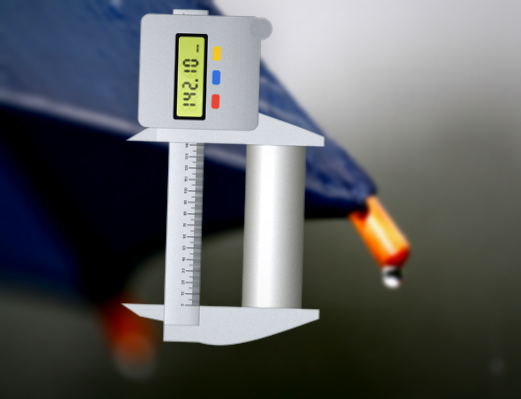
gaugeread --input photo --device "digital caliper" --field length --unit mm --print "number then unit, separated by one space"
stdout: 142.10 mm
